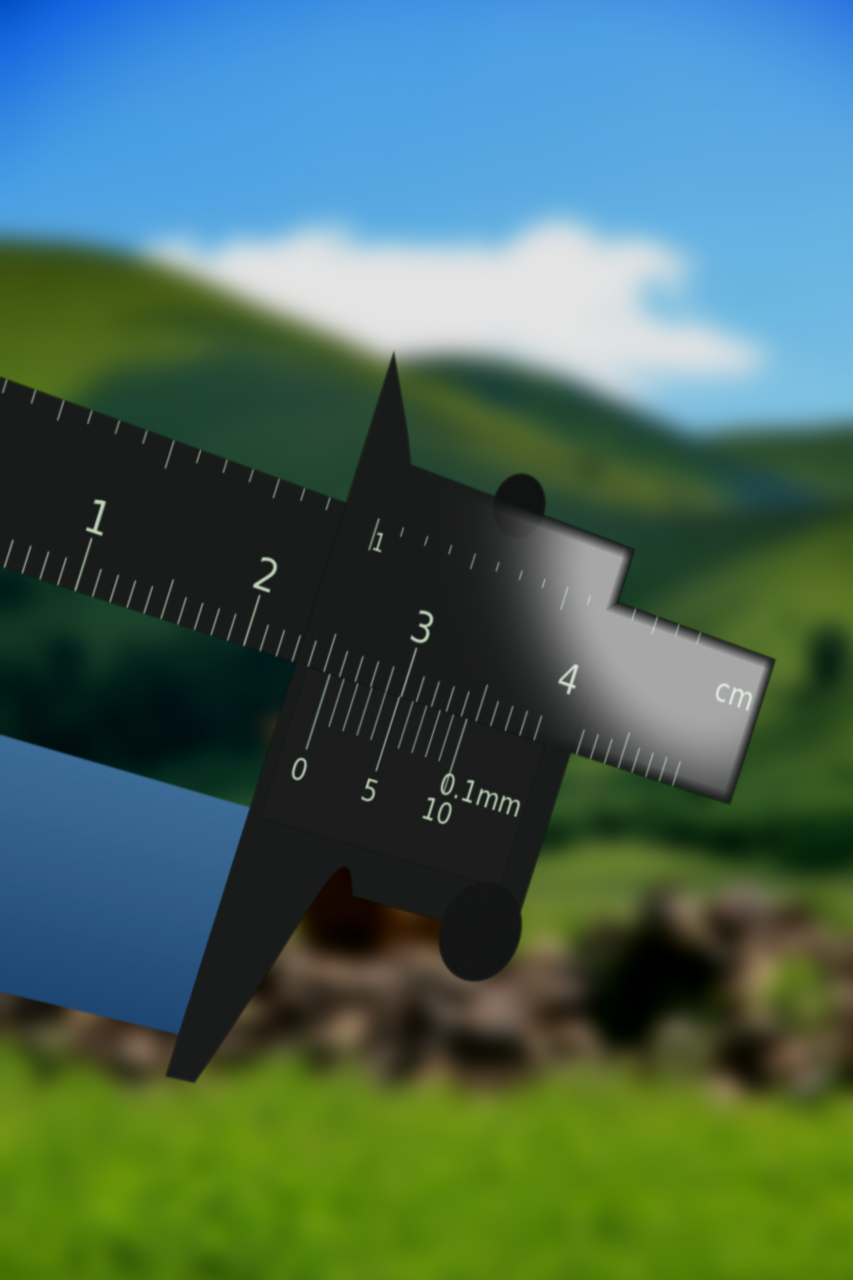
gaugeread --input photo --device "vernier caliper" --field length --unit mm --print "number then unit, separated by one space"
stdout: 25.4 mm
